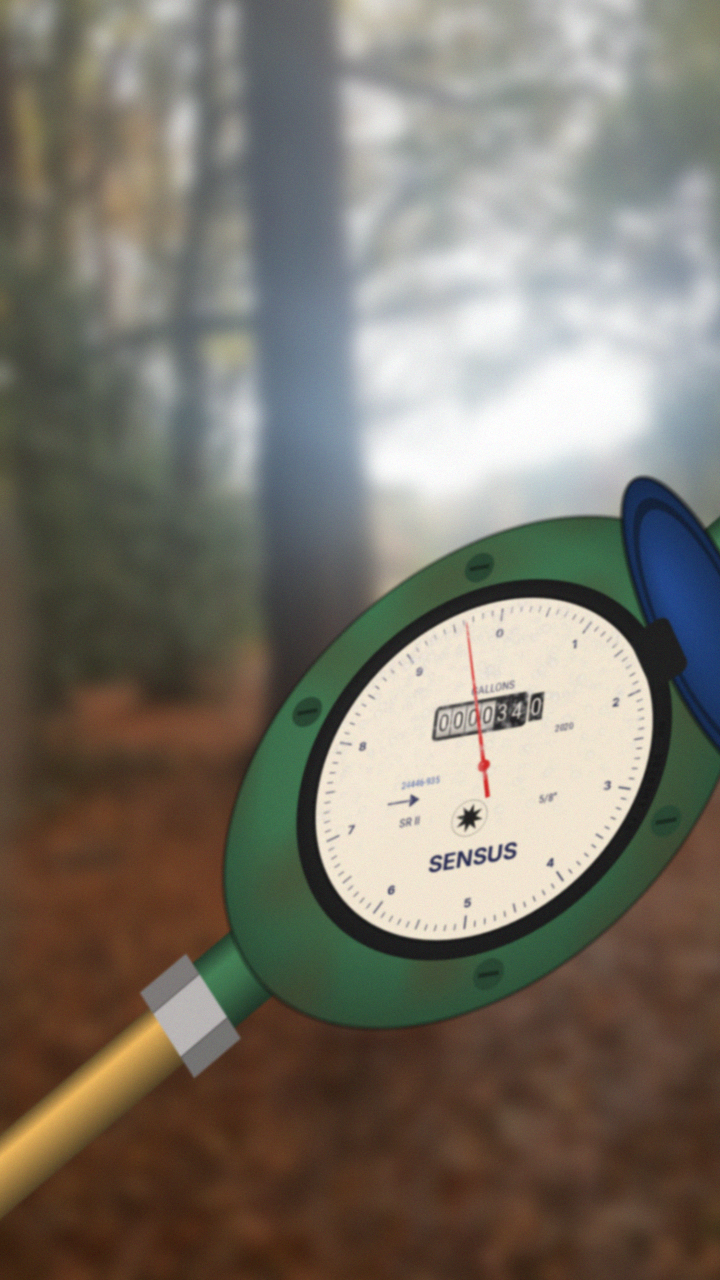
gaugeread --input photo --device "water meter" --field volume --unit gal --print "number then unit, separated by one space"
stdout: 339.6 gal
